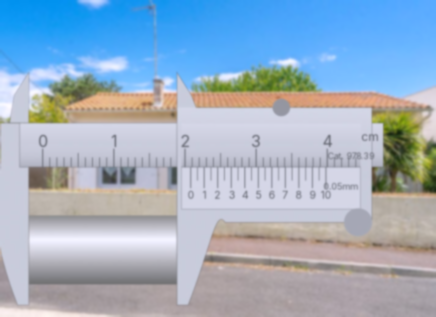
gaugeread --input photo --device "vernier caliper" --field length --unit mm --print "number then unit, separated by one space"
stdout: 20.8 mm
